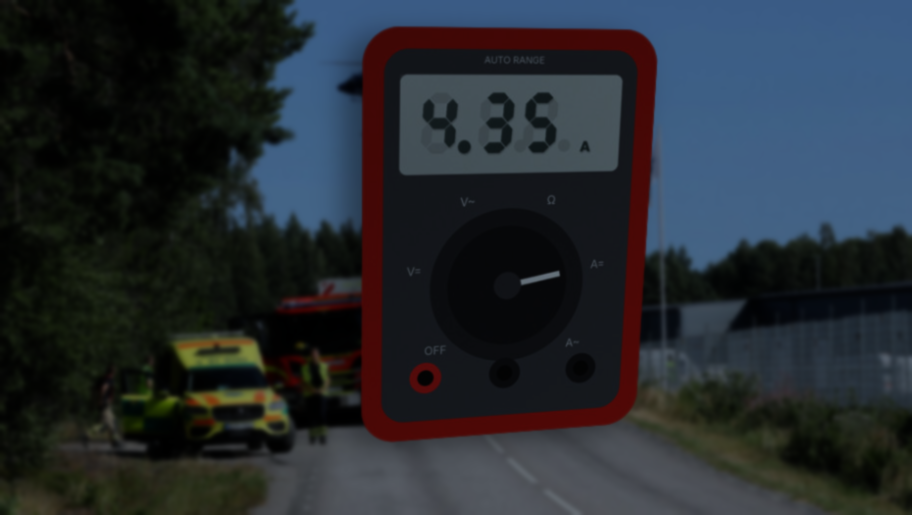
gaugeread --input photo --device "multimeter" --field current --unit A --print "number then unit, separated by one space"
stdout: 4.35 A
